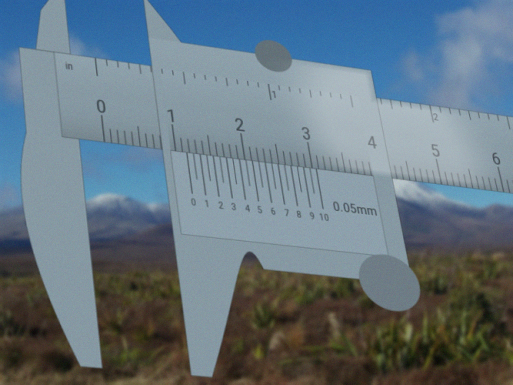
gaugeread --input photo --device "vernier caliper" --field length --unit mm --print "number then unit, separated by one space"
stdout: 11.6 mm
